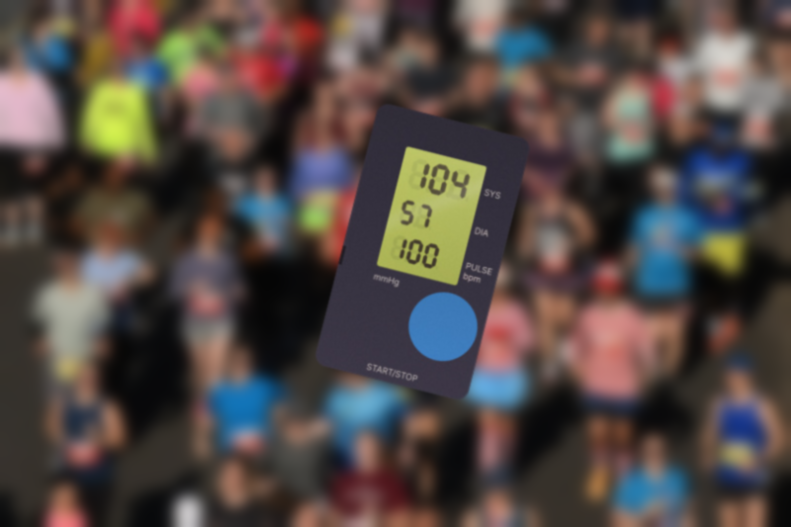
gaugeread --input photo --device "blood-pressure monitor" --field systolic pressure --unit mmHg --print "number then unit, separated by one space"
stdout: 104 mmHg
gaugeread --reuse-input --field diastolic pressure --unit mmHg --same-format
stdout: 57 mmHg
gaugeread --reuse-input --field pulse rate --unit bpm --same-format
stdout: 100 bpm
